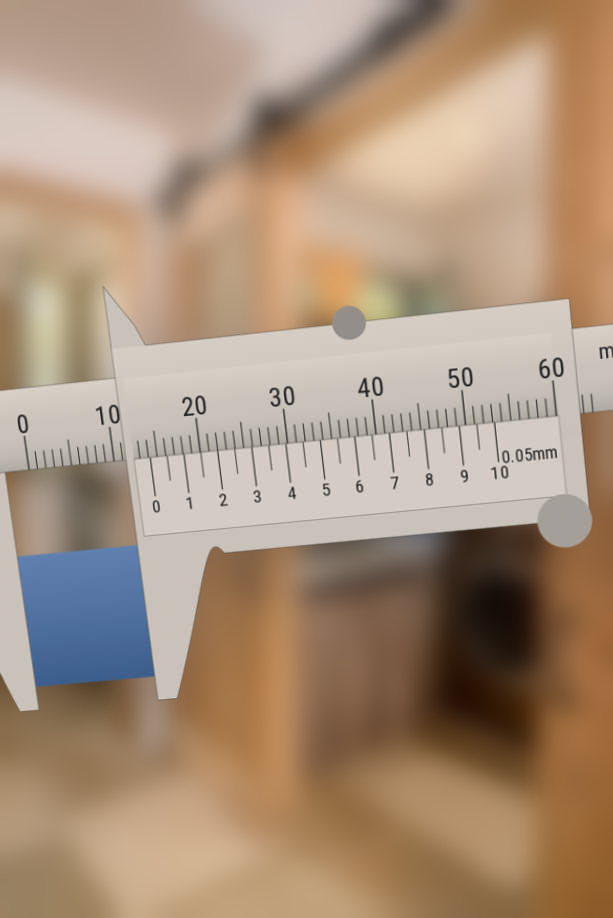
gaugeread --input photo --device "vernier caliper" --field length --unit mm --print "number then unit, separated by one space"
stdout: 14.2 mm
